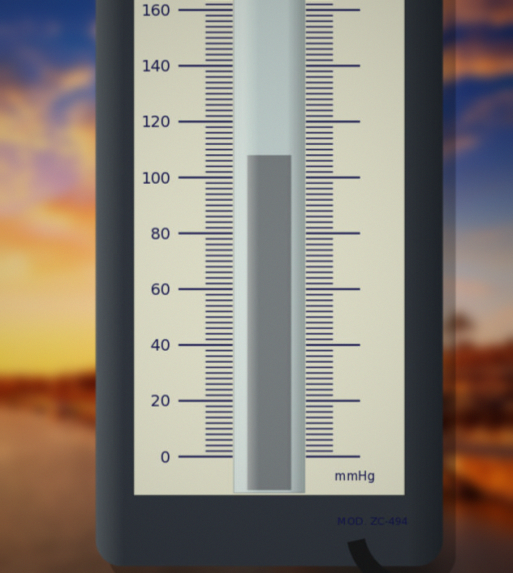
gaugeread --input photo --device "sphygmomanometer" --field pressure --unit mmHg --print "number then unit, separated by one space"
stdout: 108 mmHg
